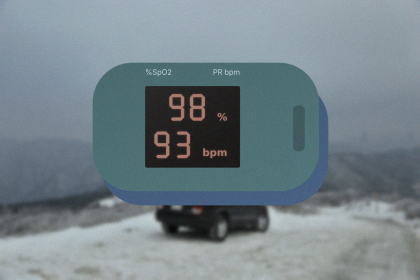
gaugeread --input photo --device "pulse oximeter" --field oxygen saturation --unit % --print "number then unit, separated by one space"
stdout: 98 %
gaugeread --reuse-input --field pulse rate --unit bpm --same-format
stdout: 93 bpm
